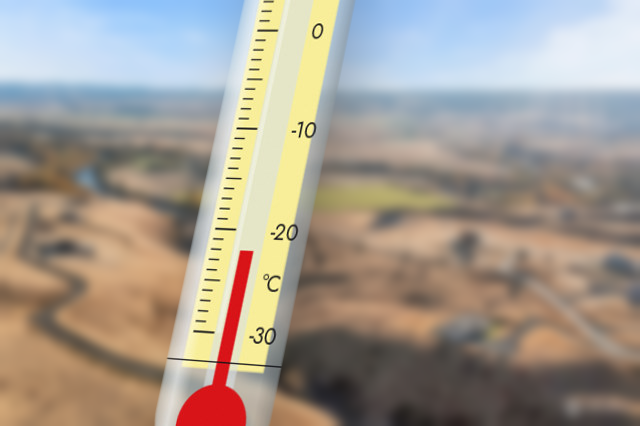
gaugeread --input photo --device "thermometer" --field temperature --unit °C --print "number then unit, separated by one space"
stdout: -22 °C
